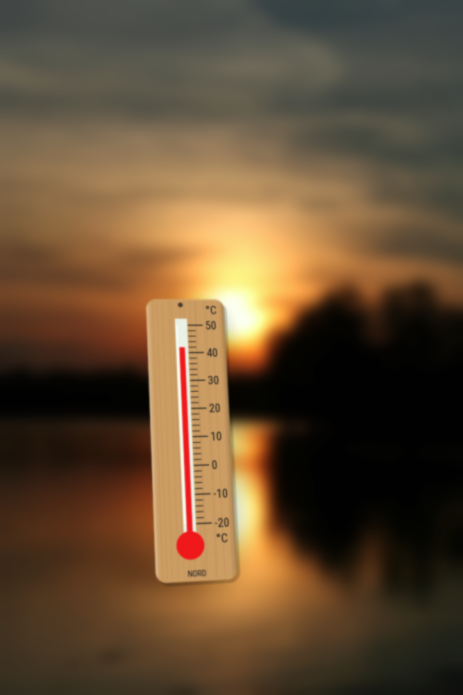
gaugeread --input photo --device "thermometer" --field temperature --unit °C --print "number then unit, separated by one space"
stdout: 42 °C
